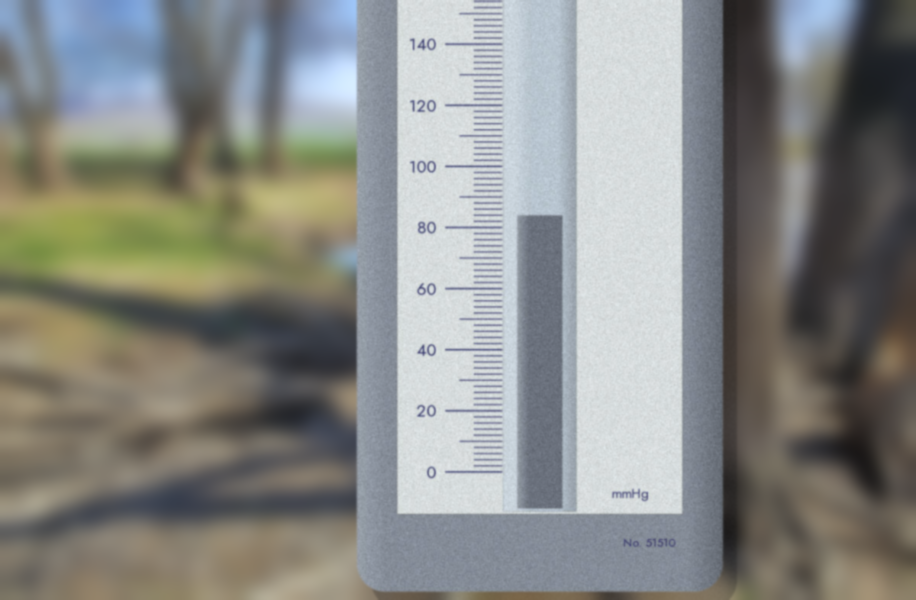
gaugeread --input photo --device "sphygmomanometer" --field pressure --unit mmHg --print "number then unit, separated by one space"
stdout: 84 mmHg
